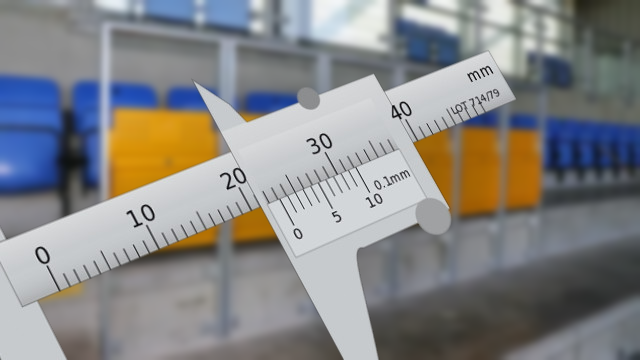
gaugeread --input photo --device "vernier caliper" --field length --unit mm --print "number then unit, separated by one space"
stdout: 23.2 mm
